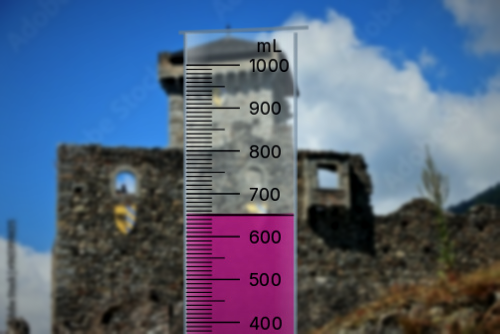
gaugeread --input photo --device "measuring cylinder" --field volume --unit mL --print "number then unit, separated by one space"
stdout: 650 mL
